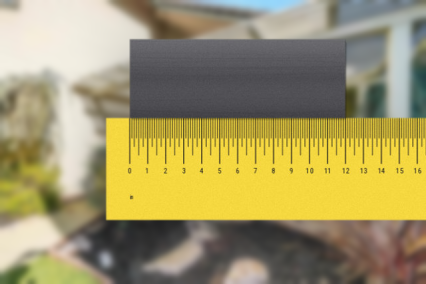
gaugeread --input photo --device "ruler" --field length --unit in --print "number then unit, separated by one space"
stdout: 12 in
